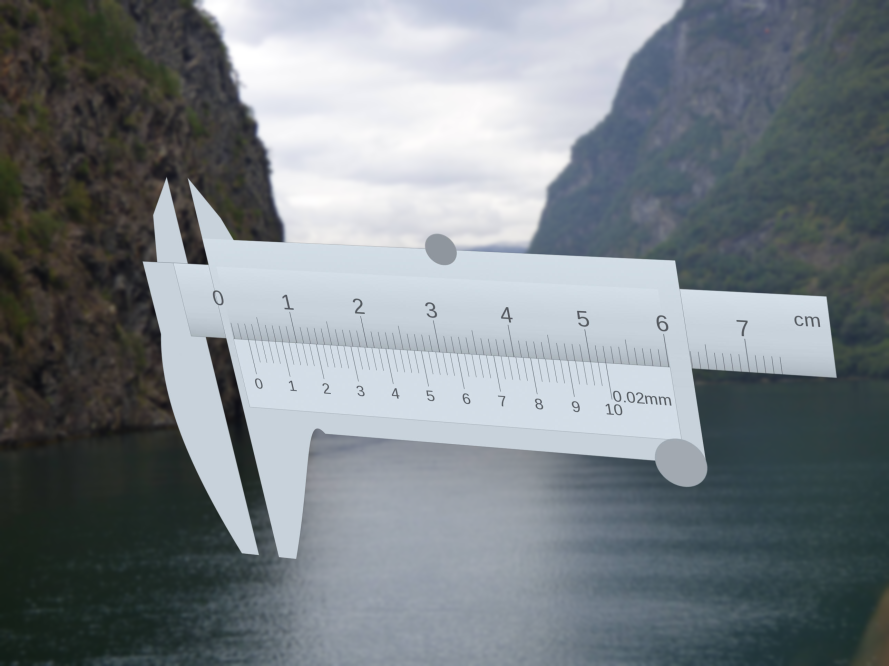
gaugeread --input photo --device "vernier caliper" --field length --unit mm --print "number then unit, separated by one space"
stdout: 3.0 mm
